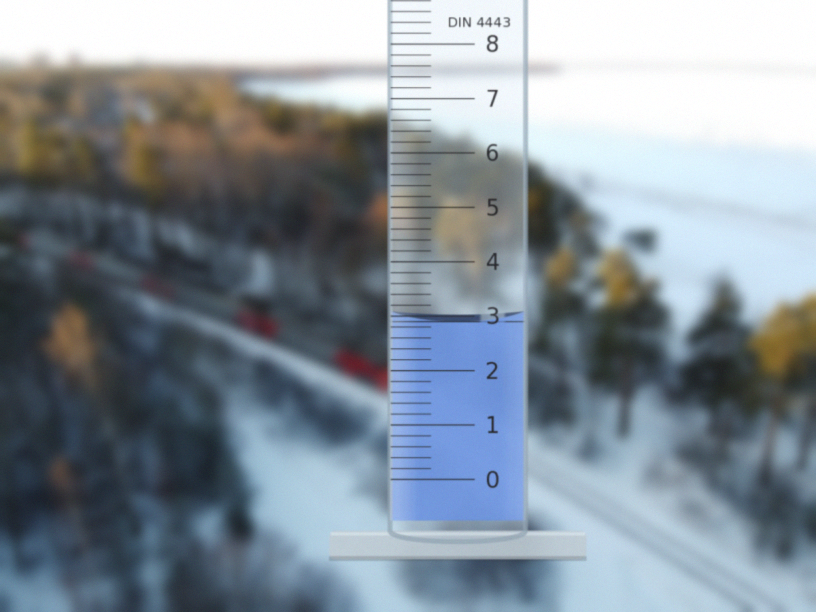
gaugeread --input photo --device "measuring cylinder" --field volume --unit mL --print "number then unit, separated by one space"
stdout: 2.9 mL
